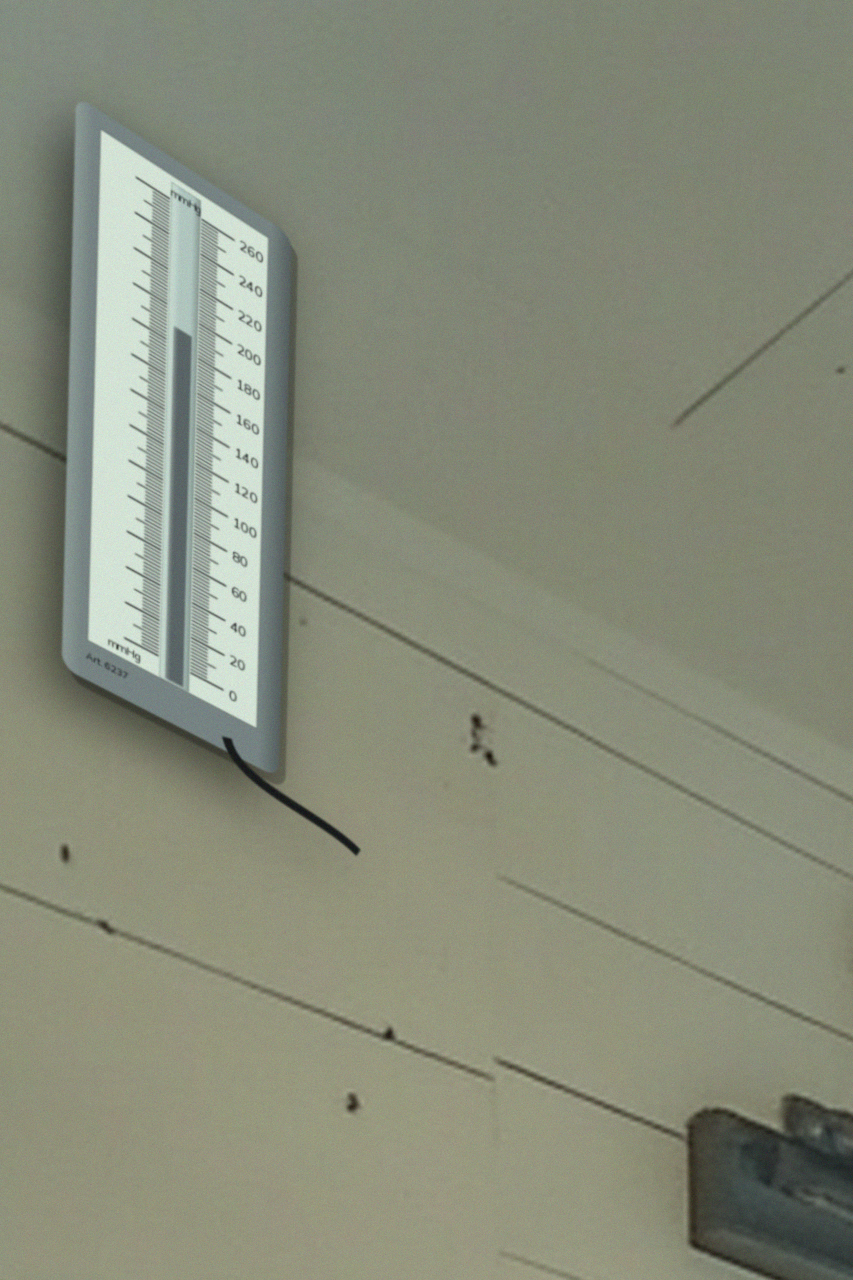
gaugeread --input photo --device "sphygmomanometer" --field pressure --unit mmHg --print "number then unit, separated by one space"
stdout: 190 mmHg
